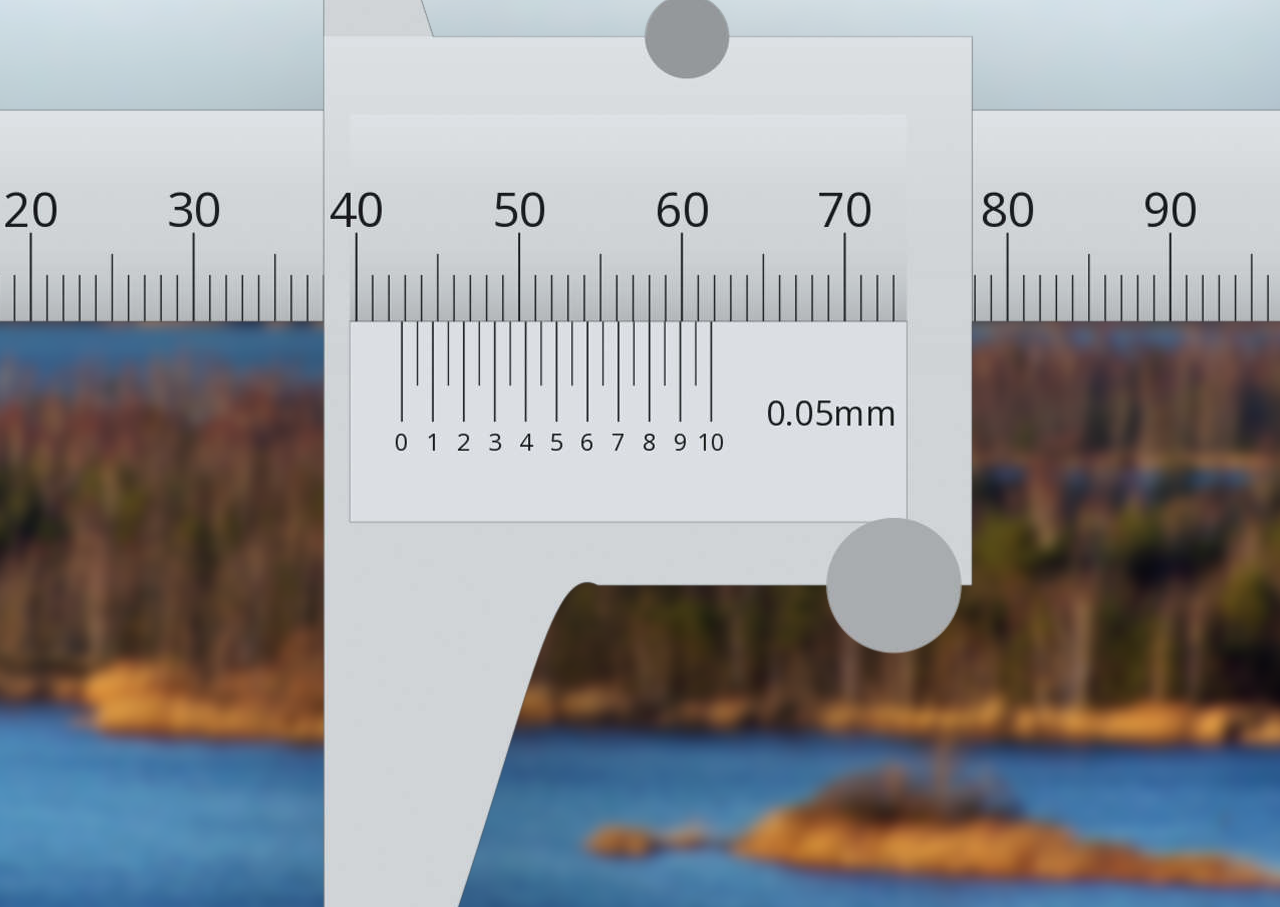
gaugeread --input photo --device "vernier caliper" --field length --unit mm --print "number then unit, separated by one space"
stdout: 42.8 mm
